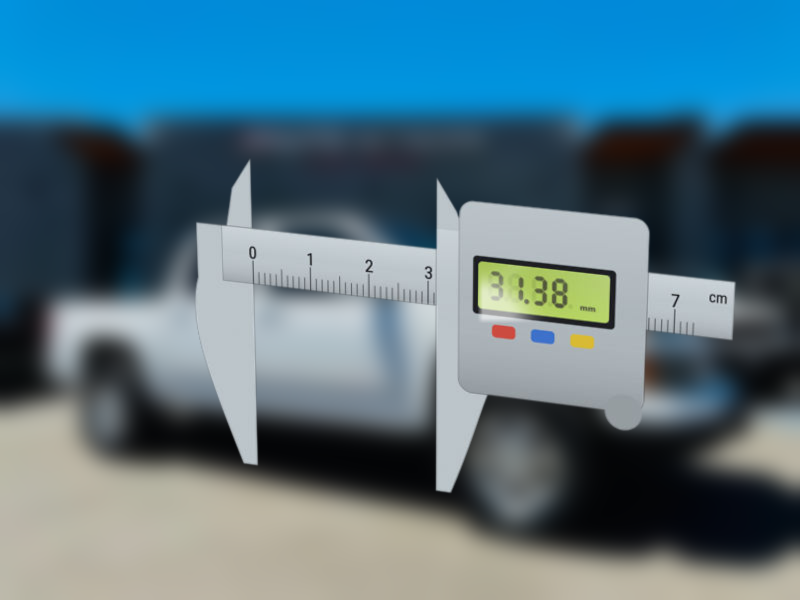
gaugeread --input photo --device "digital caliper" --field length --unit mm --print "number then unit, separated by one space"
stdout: 31.38 mm
